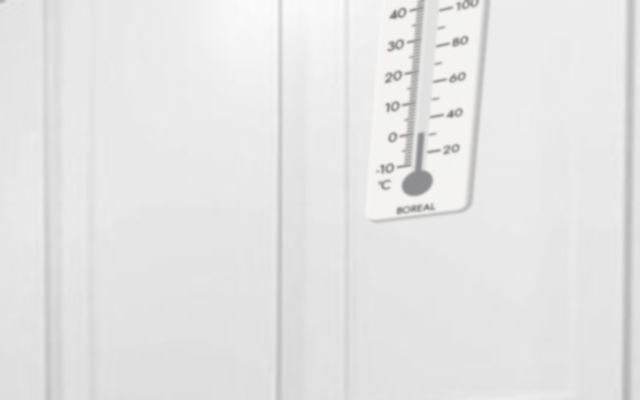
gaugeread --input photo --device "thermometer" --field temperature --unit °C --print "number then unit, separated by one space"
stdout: 0 °C
